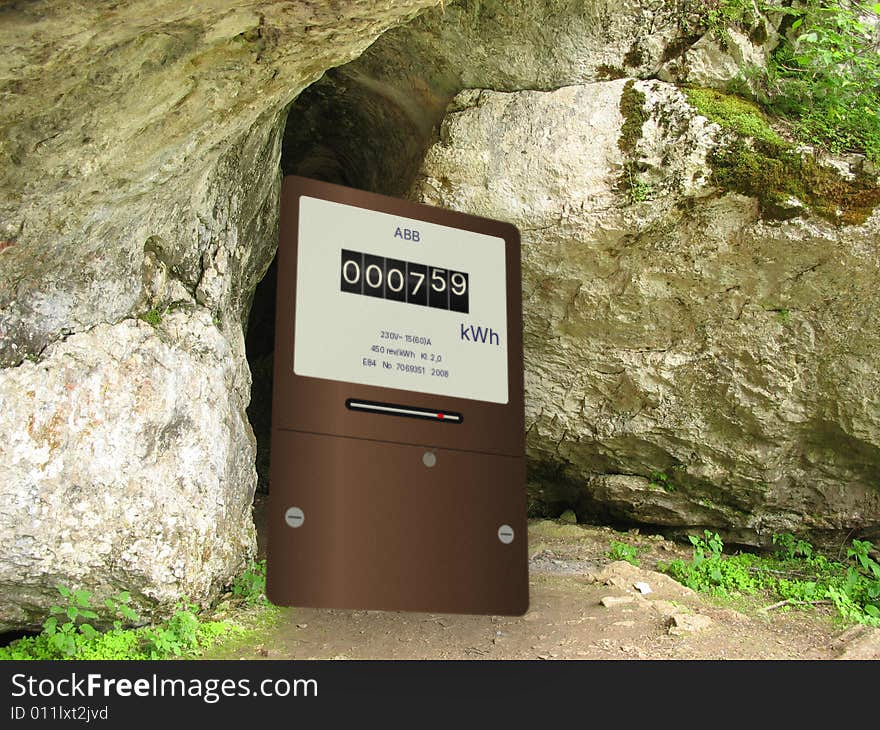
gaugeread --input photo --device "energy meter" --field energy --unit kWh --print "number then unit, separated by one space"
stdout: 759 kWh
